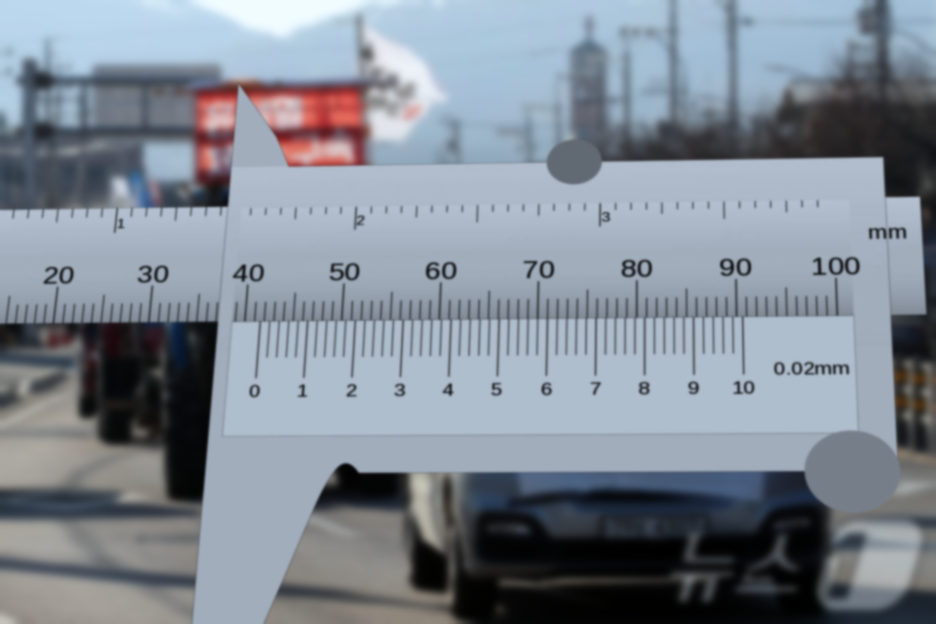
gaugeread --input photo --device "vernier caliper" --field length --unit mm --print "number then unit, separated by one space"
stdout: 41.6 mm
